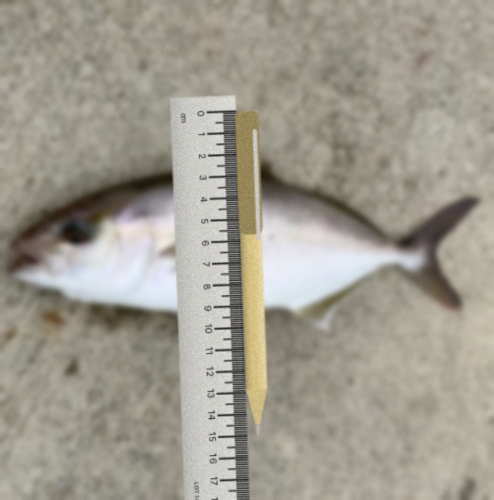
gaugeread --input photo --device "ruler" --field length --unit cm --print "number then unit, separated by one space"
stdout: 15 cm
